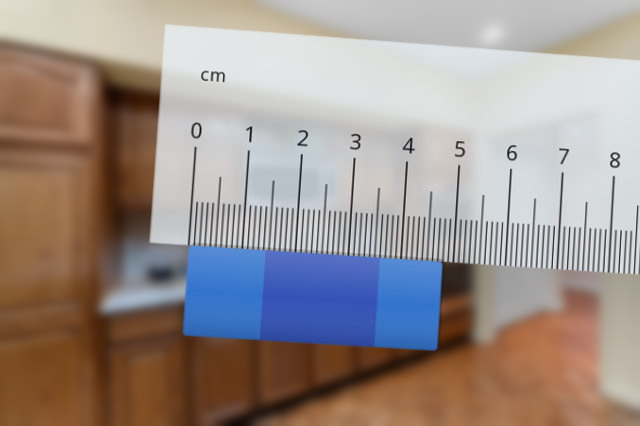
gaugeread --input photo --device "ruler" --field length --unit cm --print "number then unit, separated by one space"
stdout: 4.8 cm
